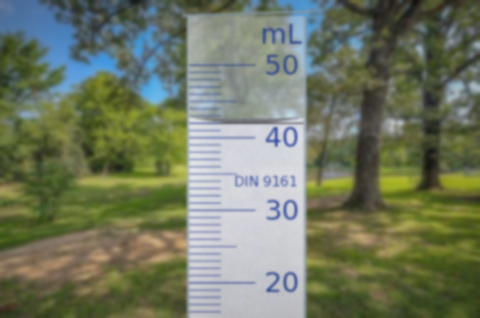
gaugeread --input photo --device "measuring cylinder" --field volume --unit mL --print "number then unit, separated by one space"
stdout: 42 mL
